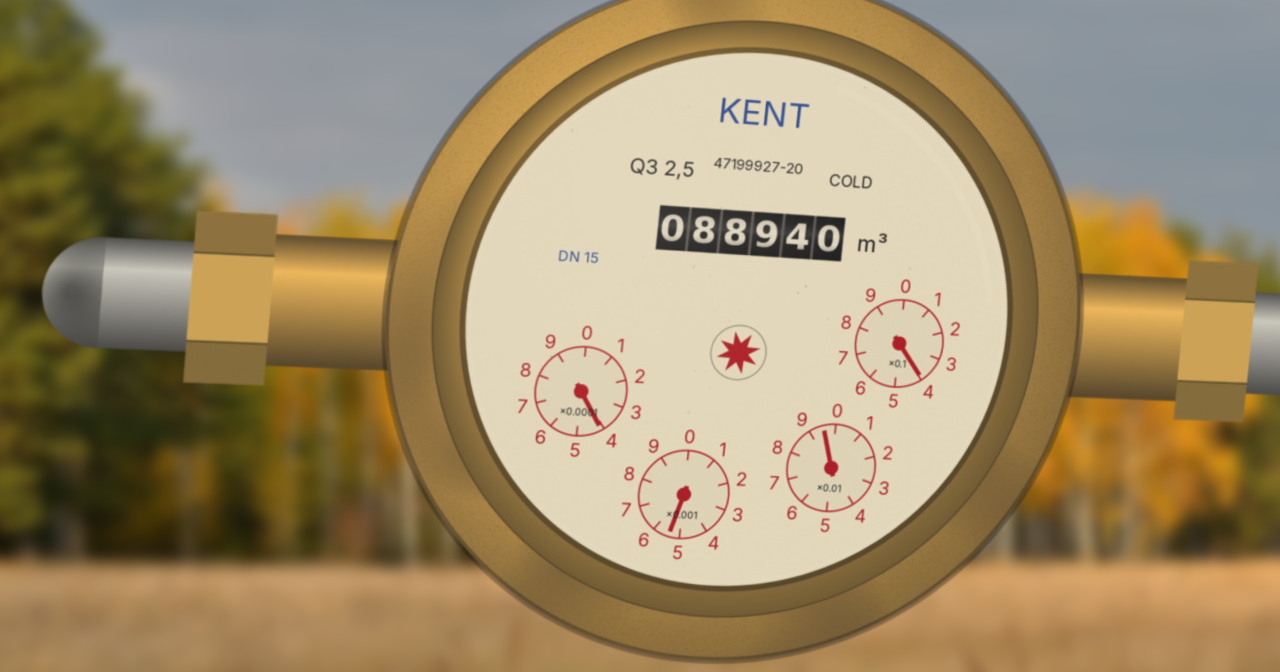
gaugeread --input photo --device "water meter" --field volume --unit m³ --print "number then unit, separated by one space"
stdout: 88940.3954 m³
